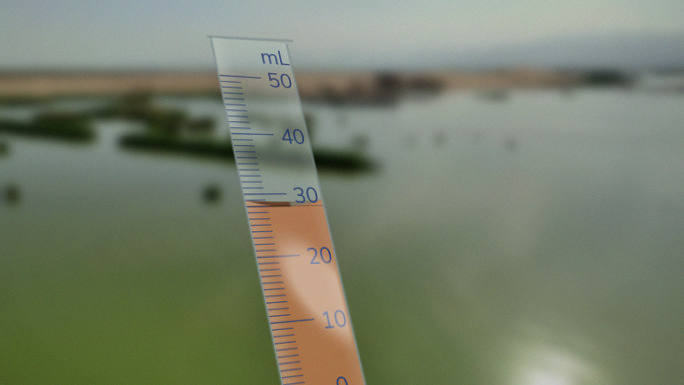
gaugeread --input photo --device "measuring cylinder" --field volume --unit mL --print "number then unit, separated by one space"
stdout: 28 mL
